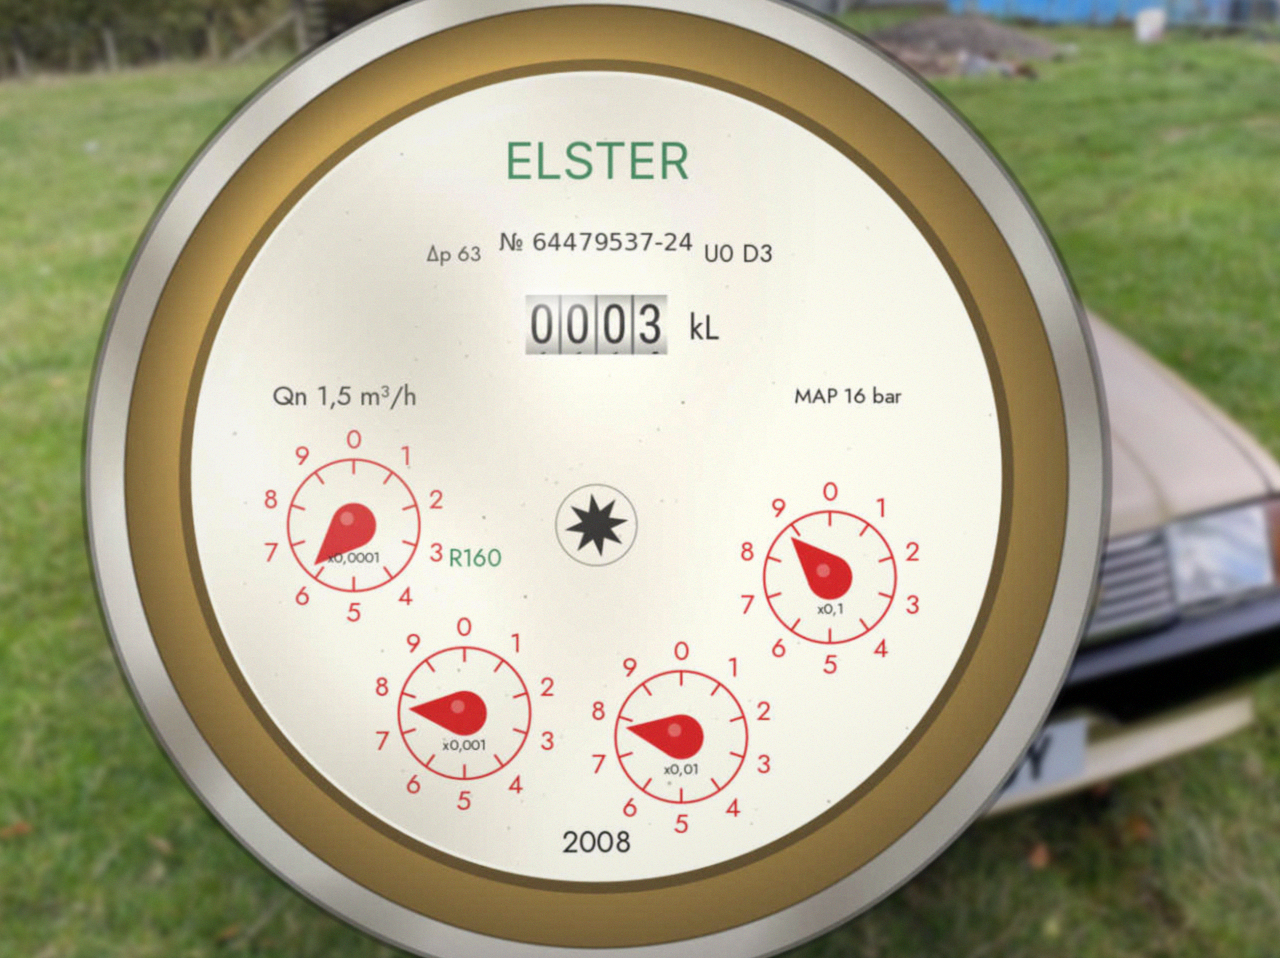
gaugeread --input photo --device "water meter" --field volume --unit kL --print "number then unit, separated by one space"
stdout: 3.8776 kL
